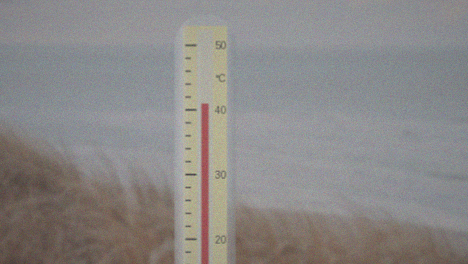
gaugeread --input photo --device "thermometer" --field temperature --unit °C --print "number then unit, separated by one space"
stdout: 41 °C
